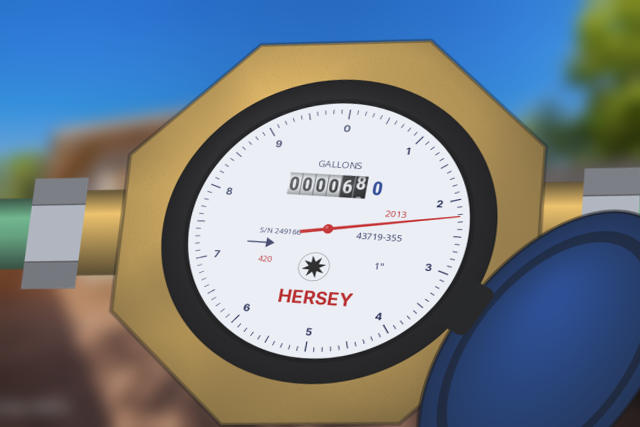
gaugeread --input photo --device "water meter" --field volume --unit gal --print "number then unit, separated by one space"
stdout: 682.2 gal
